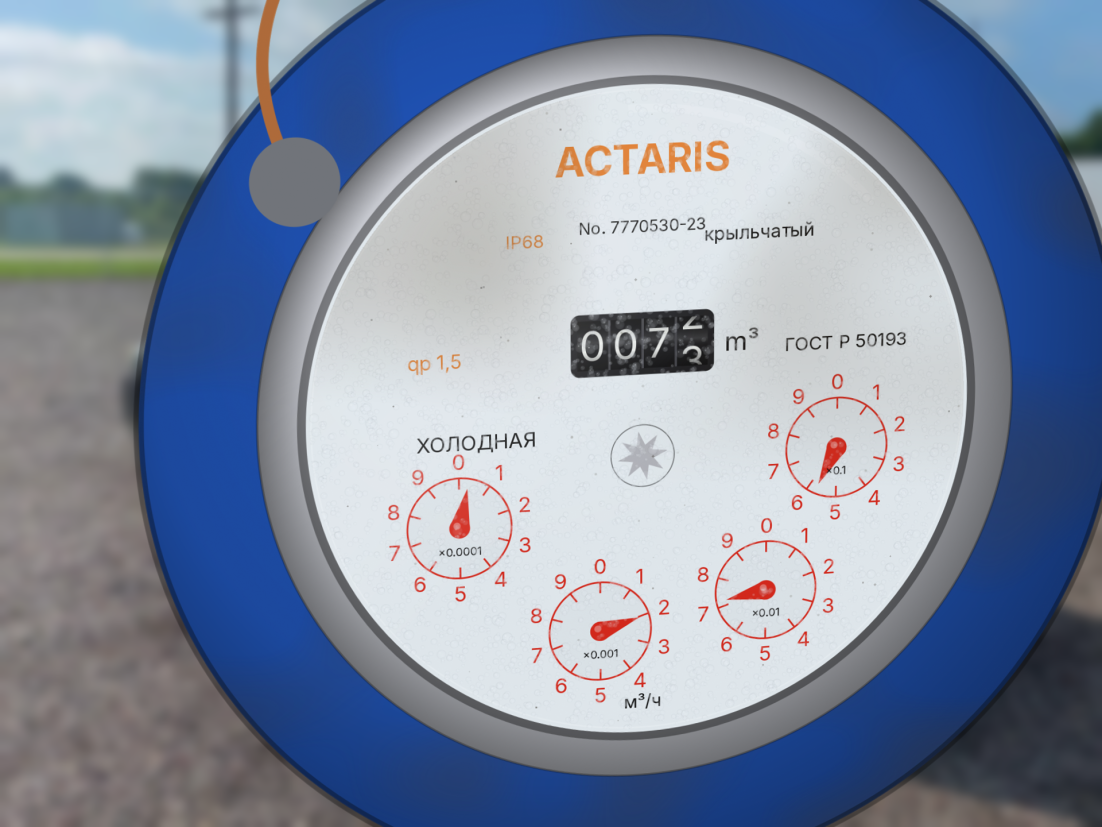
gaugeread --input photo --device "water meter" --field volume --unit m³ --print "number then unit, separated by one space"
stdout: 72.5720 m³
